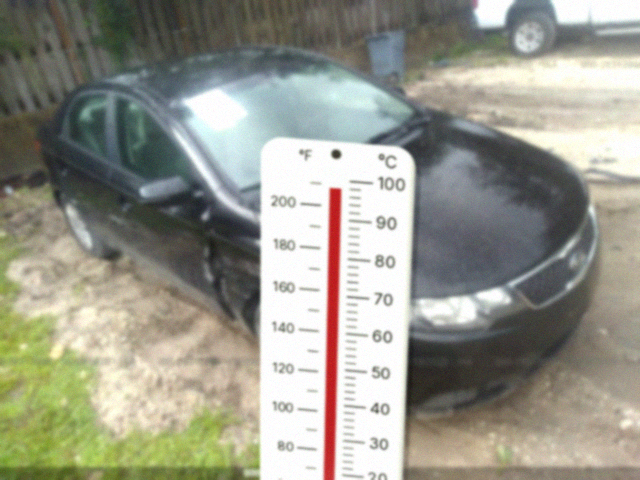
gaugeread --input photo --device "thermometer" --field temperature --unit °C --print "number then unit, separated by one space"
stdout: 98 °C
